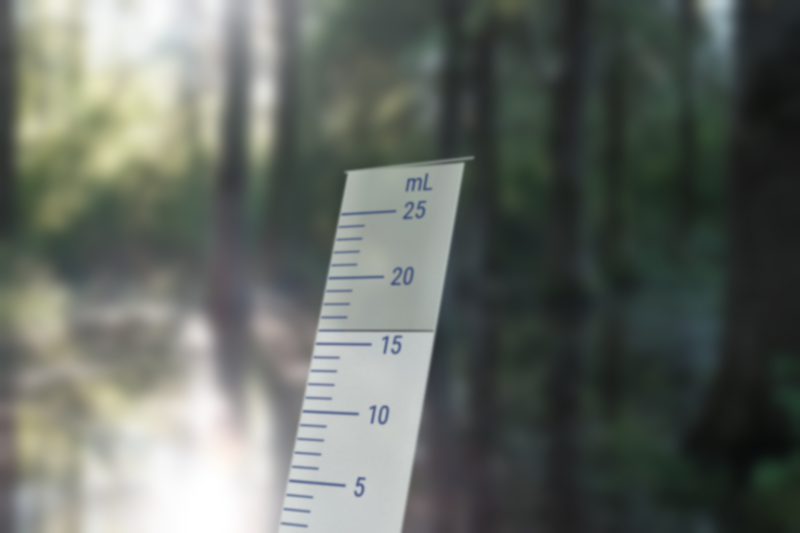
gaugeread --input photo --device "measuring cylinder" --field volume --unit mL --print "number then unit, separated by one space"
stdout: 16 mL
